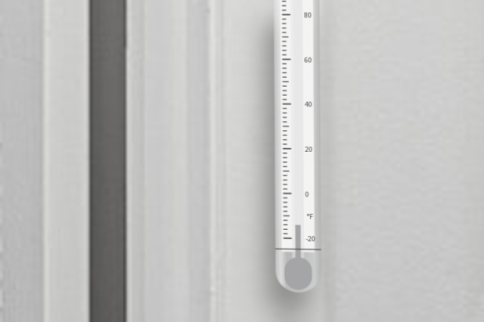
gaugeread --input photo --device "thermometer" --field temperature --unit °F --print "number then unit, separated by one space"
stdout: -14 °F
